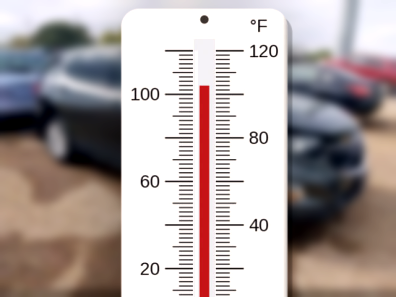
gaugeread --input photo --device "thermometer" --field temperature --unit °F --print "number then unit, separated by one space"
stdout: 104 °F
